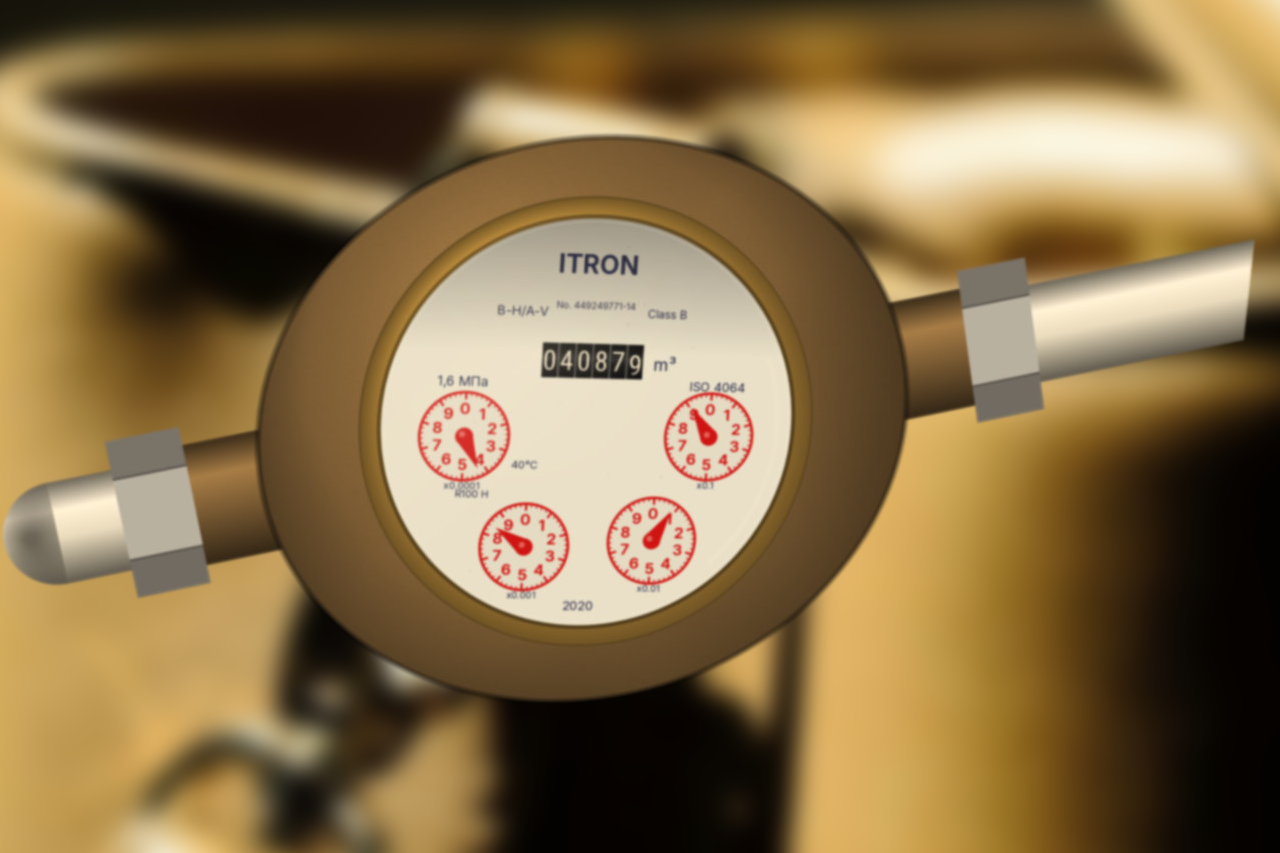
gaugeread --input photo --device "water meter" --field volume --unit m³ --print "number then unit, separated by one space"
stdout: 40878.9084 m³
